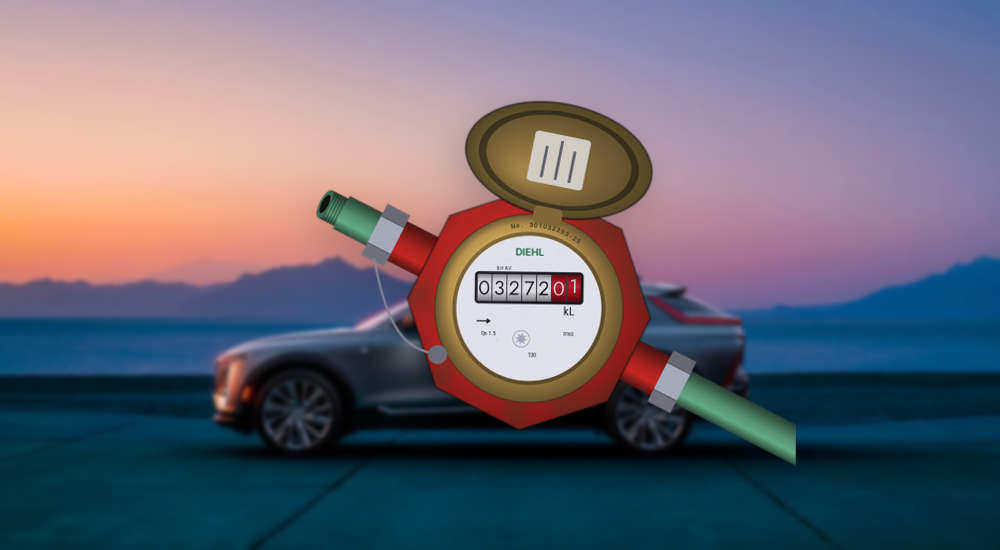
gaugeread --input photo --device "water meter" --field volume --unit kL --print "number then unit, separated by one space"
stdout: 3272.01 kL
